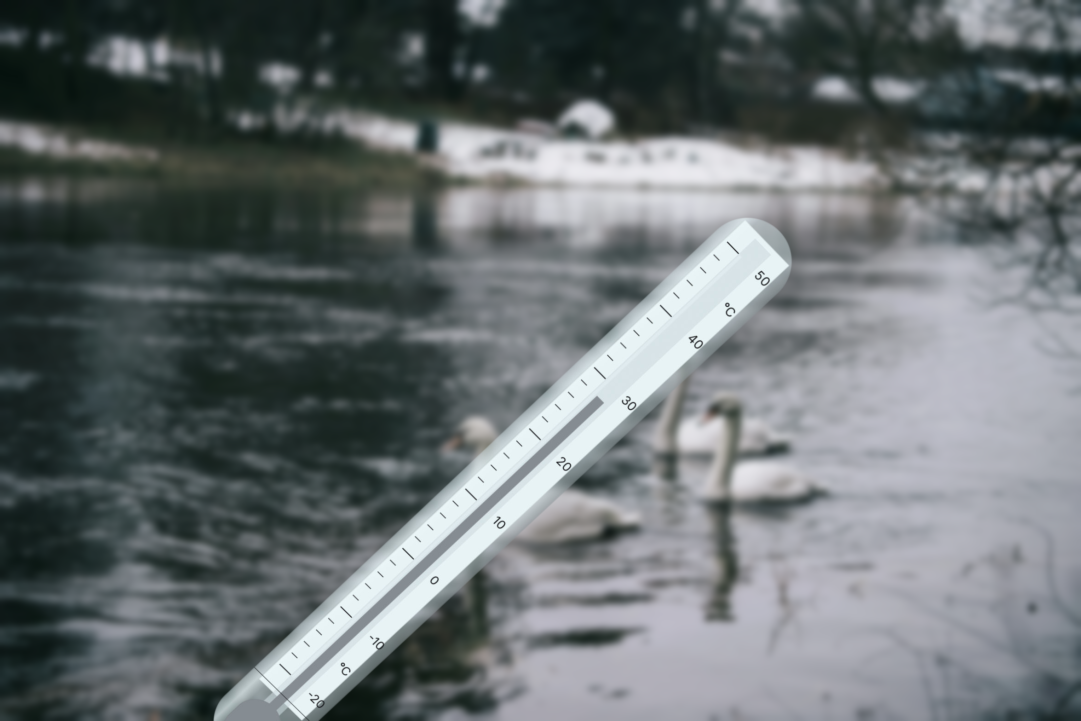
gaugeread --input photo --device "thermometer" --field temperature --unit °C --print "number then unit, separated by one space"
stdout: 28 °C
